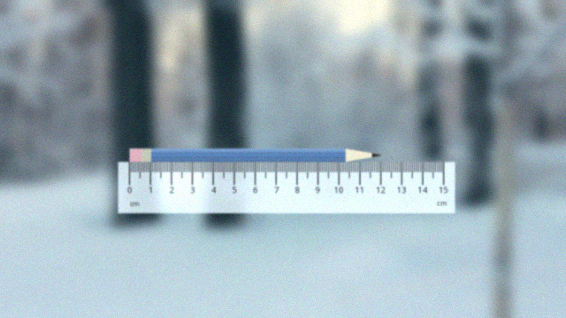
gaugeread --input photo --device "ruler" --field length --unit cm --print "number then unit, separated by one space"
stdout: 12 cm
